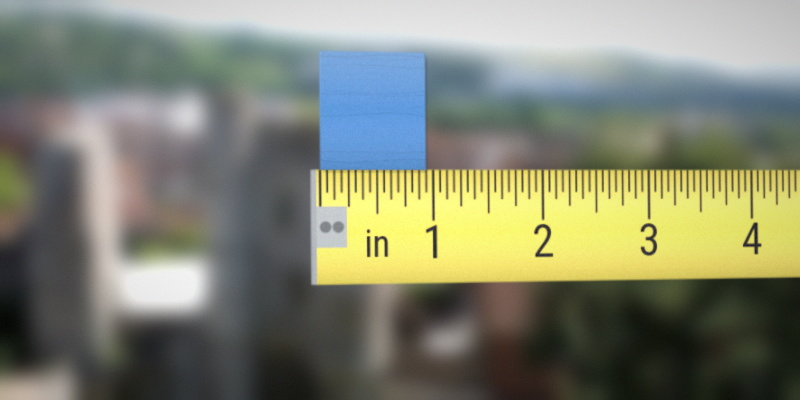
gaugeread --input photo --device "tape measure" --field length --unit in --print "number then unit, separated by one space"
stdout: 0.9375 in
